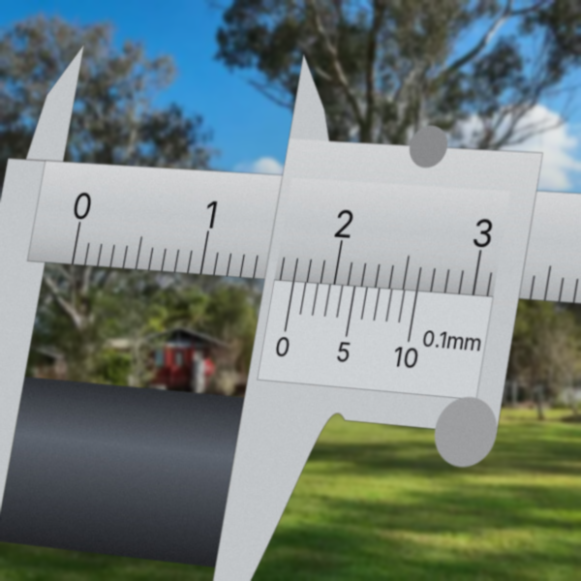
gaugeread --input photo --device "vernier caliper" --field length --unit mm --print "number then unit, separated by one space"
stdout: 17.0 mm
